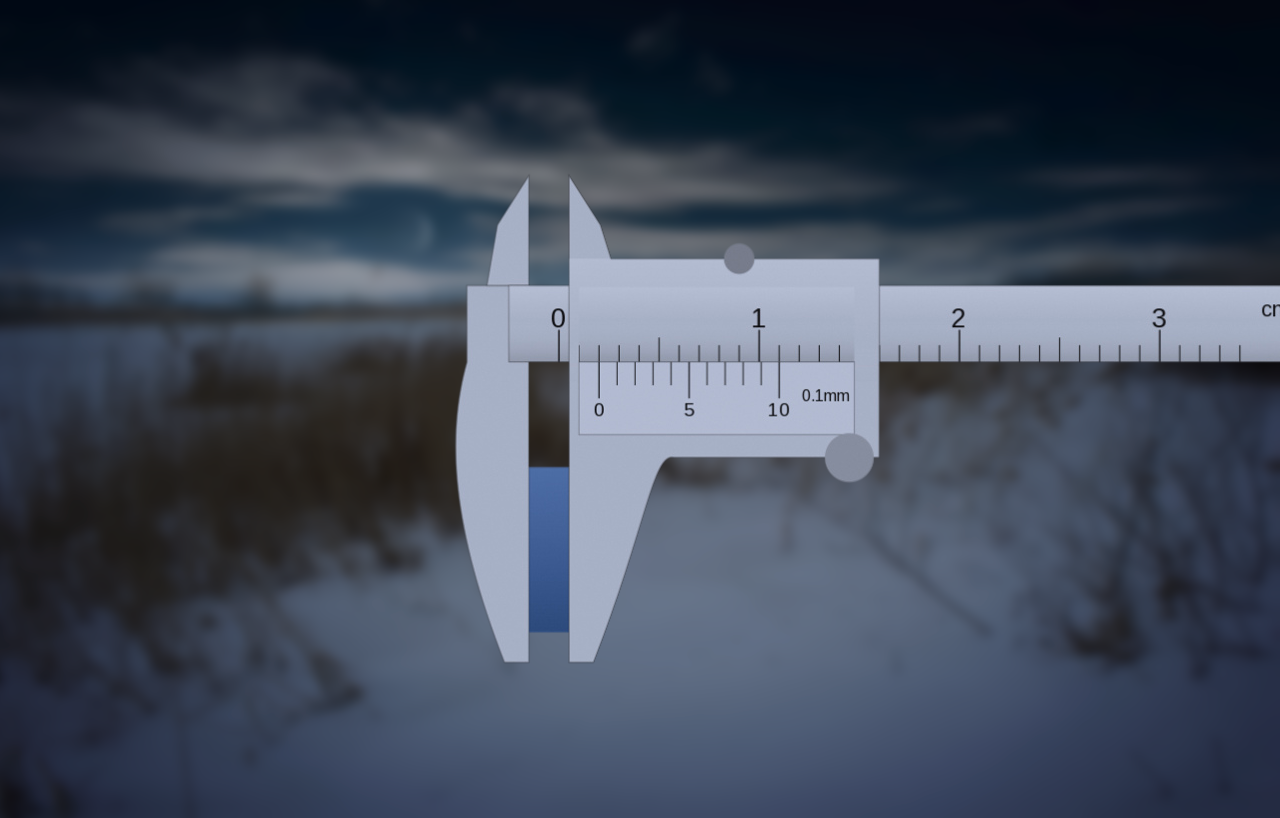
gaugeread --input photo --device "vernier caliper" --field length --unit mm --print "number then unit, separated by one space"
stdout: 2.0 mm
